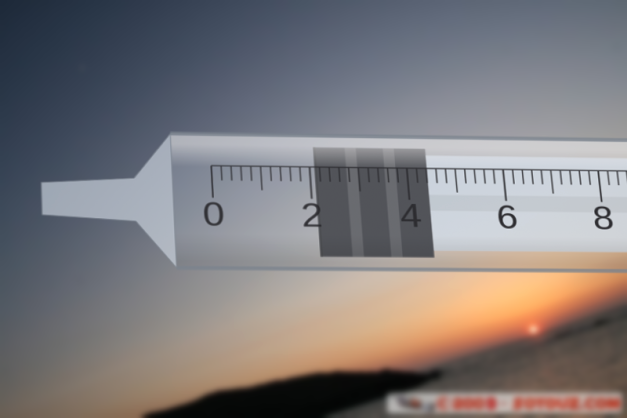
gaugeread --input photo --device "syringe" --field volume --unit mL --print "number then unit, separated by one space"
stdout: 2.1 mL
